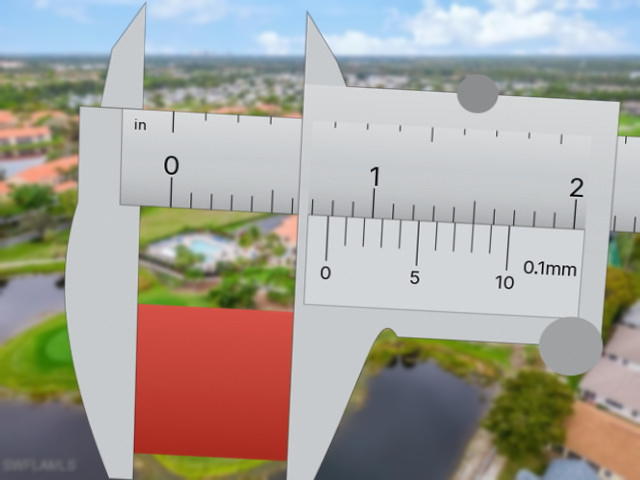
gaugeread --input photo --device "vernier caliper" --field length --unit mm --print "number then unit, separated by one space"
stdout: 7.8 mm
